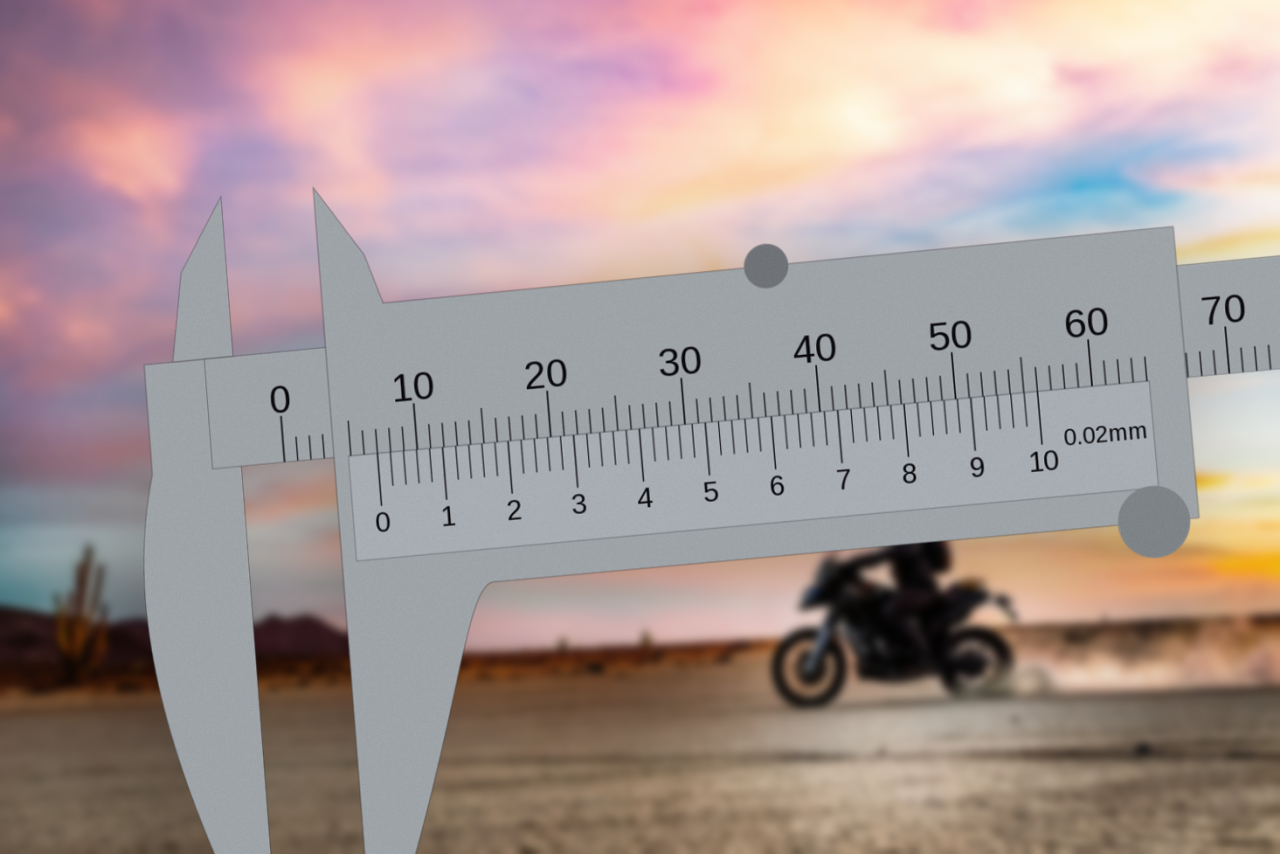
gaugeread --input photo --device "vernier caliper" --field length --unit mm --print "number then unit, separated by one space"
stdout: 7.0 mm
